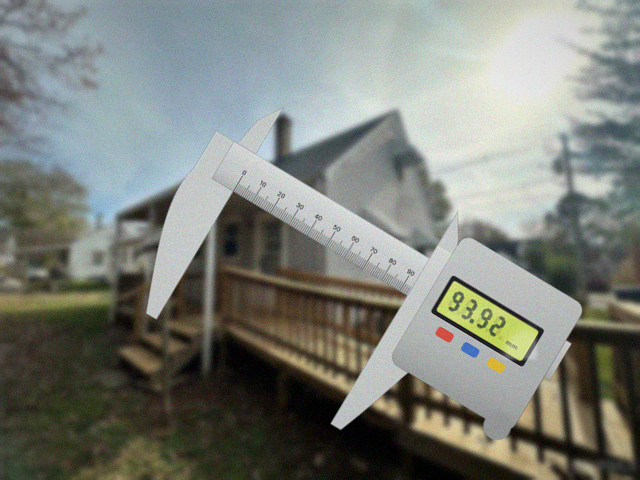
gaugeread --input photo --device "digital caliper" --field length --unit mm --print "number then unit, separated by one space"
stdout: 93.92 mm
